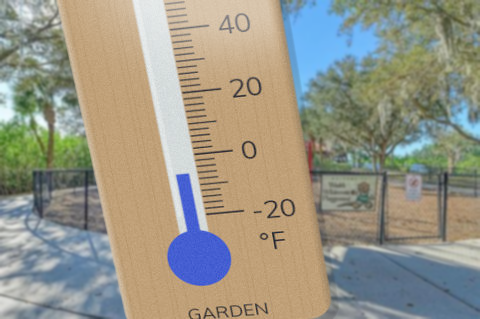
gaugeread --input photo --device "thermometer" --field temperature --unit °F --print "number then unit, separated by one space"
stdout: -6 °F
